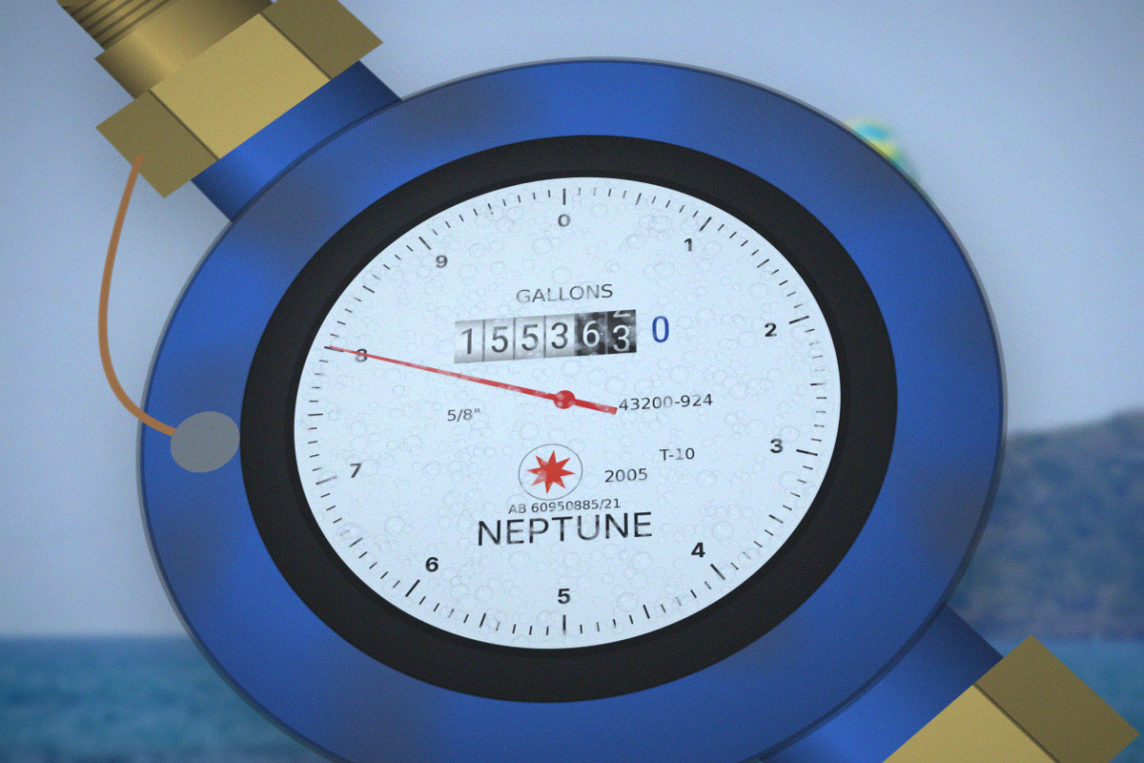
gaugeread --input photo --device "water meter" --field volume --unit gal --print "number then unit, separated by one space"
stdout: 1553628.0 gal
